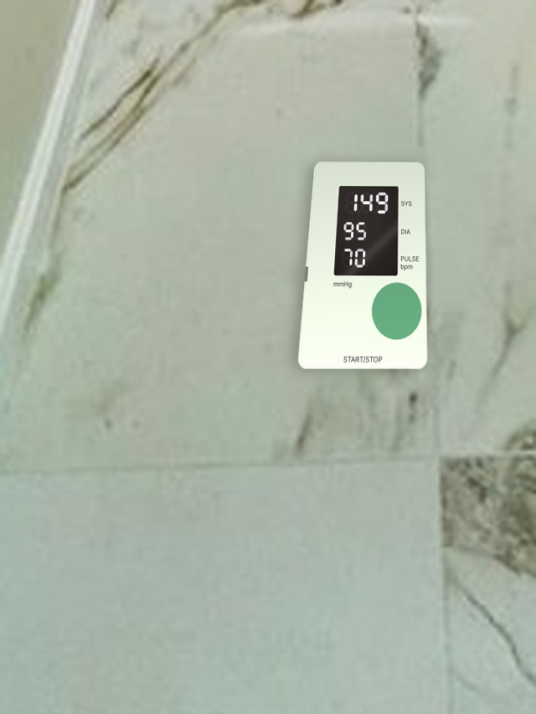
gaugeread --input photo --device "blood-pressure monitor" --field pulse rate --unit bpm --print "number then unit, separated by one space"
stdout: 70 bpm
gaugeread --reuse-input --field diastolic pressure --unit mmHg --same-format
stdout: 95 mmHg
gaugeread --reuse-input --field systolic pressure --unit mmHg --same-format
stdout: 149 mmHg
